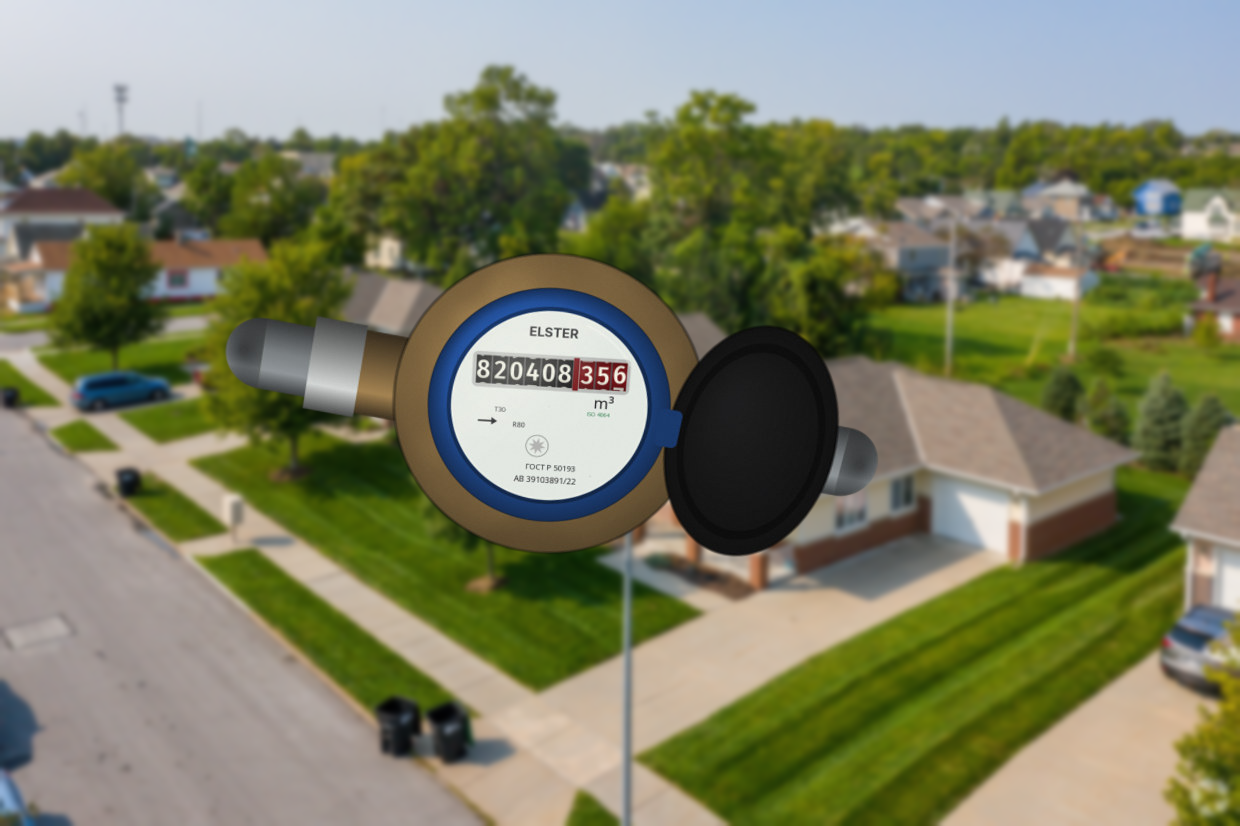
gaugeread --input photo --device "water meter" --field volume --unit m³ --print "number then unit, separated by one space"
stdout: 820408.356 m³
